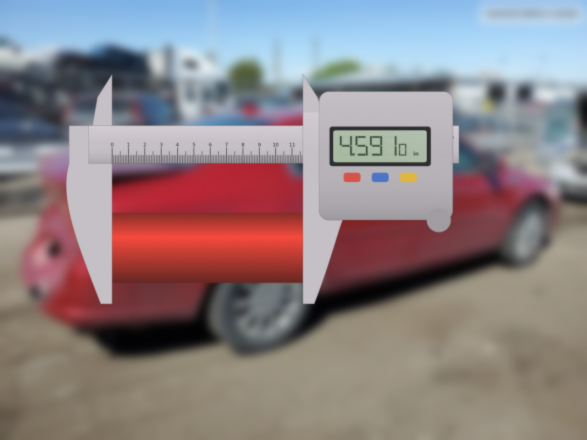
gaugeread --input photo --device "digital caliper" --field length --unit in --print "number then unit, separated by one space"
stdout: 4.5910 in
